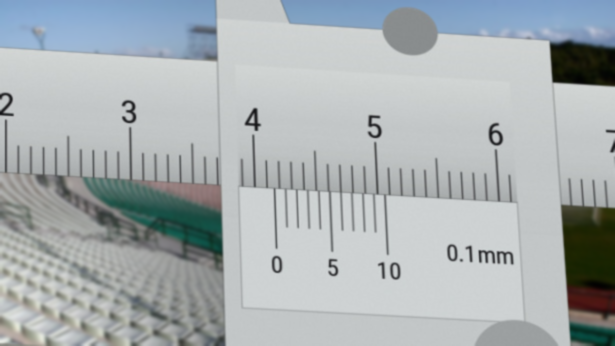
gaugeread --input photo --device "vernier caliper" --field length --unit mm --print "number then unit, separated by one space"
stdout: 41.6 mm
